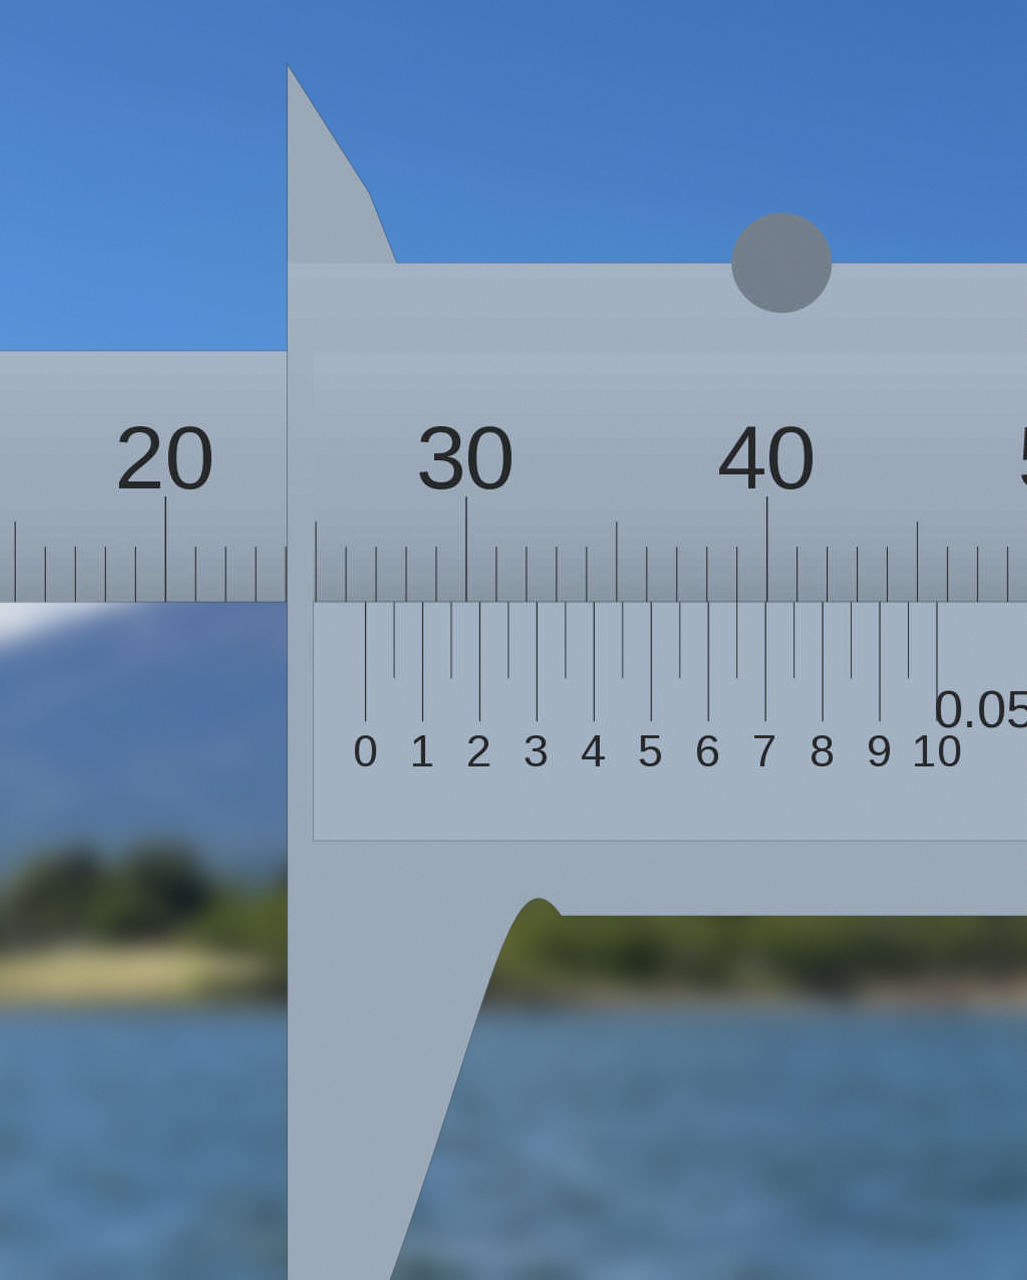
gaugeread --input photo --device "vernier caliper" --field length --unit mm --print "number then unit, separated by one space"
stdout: 26.65 mm
